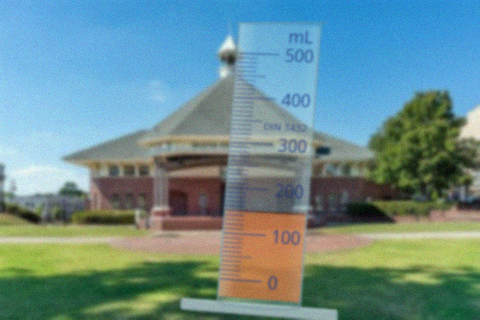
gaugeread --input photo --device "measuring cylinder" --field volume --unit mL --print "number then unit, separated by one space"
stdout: 150 mL
